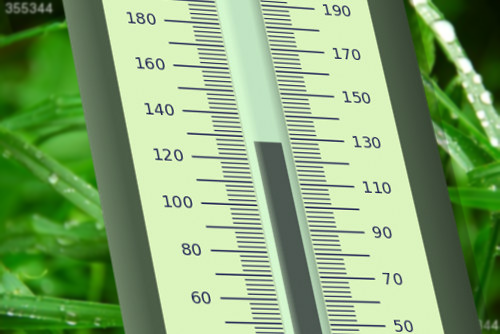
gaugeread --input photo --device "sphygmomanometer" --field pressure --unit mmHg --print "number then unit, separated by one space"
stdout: 128 mmHg
